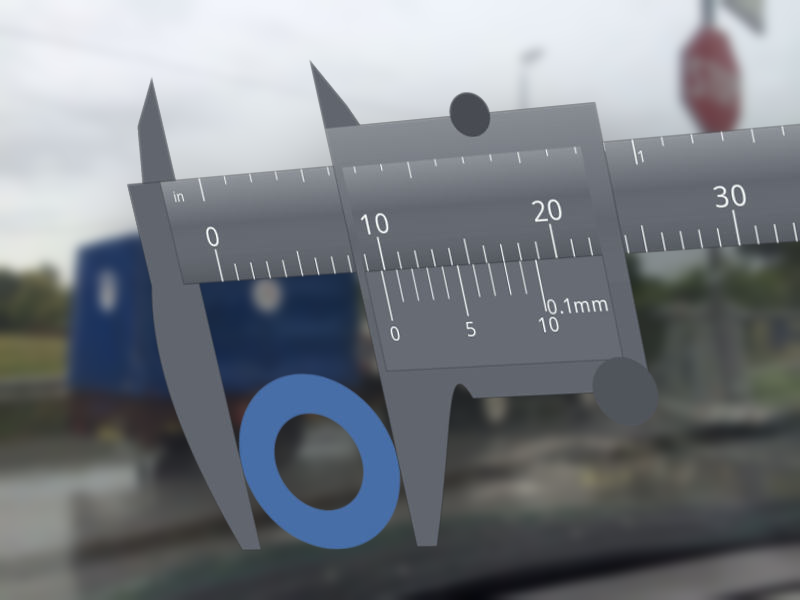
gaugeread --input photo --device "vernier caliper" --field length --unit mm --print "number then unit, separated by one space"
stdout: 9.8 mm
